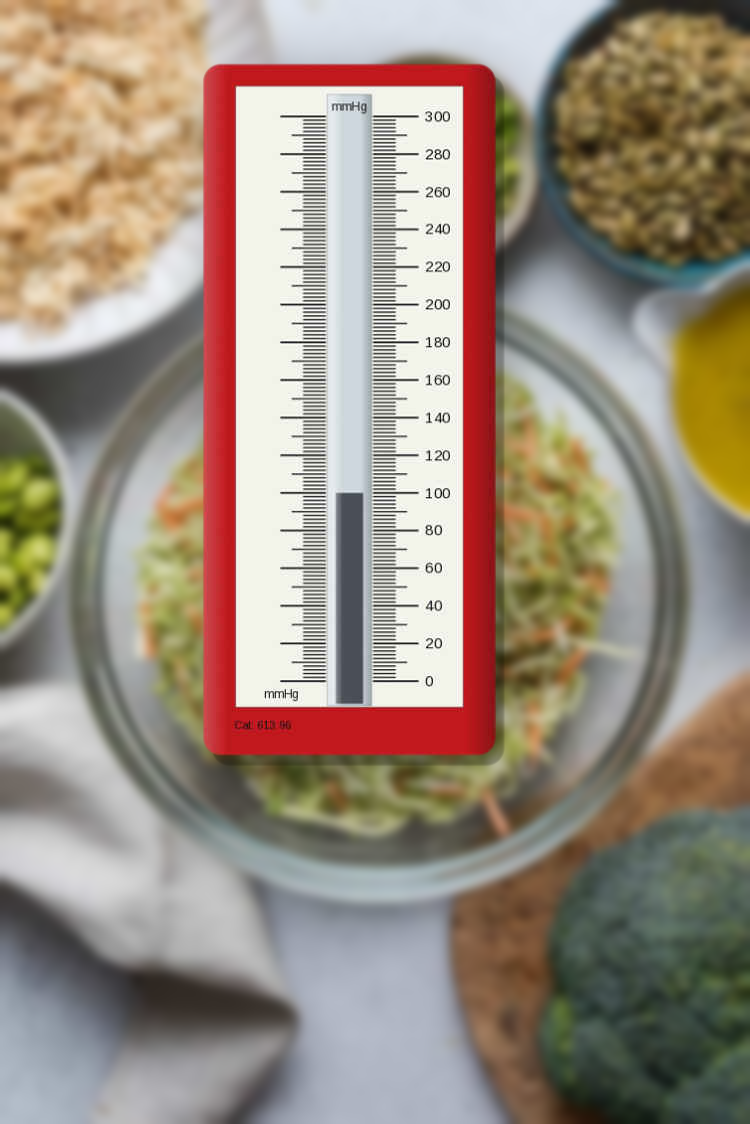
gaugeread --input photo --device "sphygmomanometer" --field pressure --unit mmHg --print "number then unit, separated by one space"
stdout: 100 mmHg
